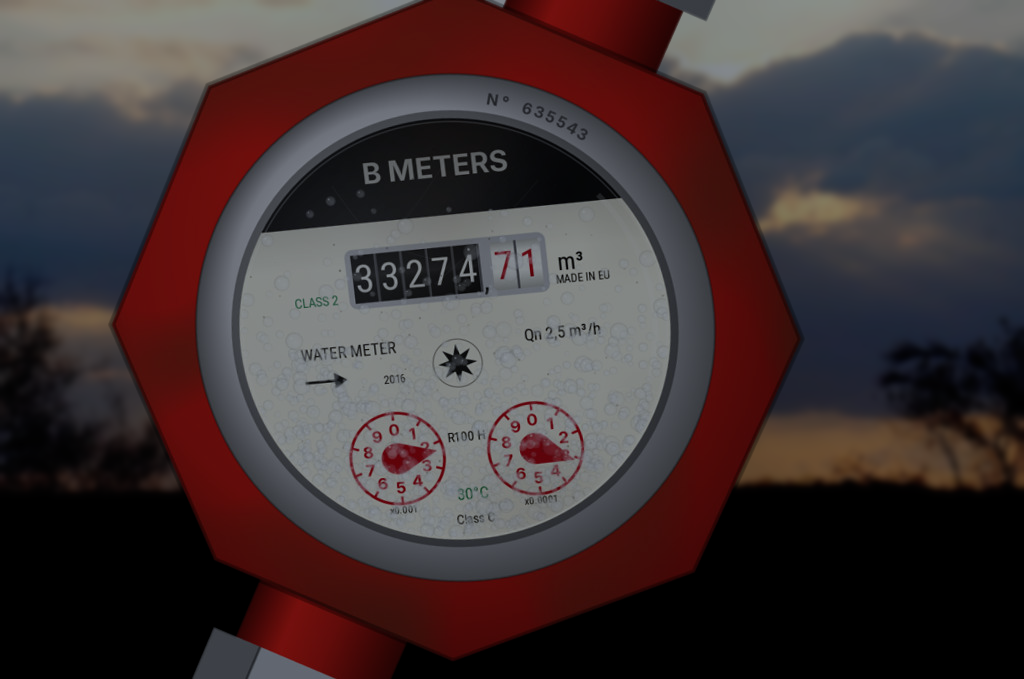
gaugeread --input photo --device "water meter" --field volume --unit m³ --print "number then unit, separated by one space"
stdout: 33274.7123 m³
